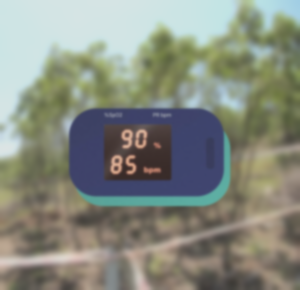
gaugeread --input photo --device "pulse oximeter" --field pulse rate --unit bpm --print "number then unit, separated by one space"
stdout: 85 bpm
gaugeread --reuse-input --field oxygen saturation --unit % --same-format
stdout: 90 %
